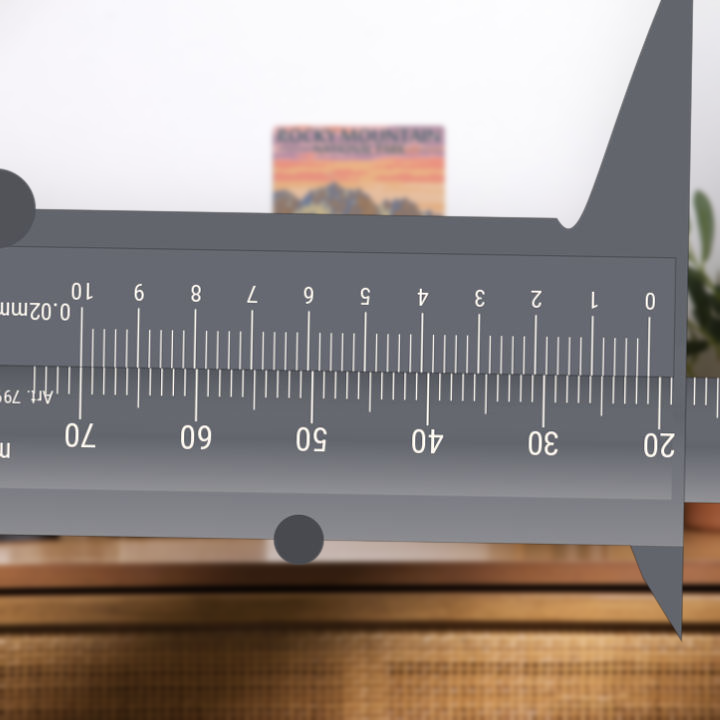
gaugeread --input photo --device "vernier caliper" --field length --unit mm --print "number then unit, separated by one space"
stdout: 21.0 mm
